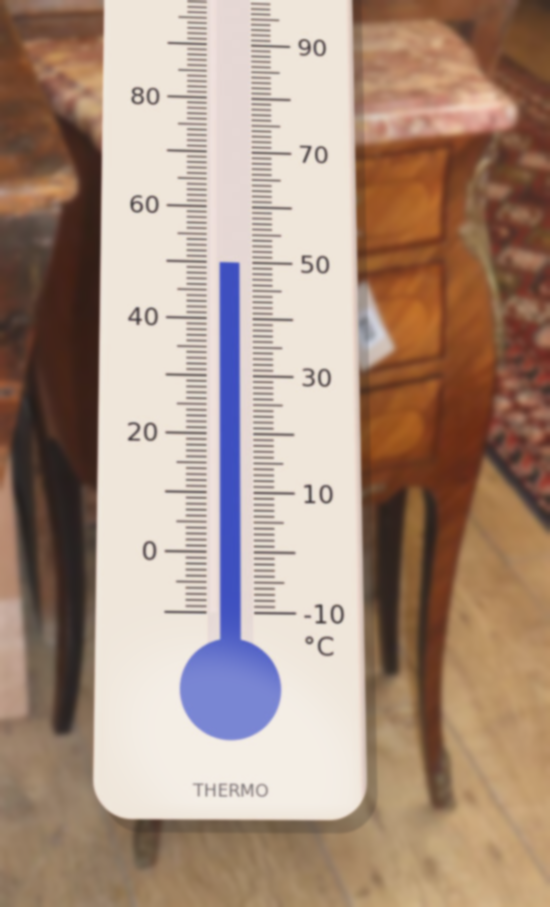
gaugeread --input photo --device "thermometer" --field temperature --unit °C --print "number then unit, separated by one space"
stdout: 50 °C
